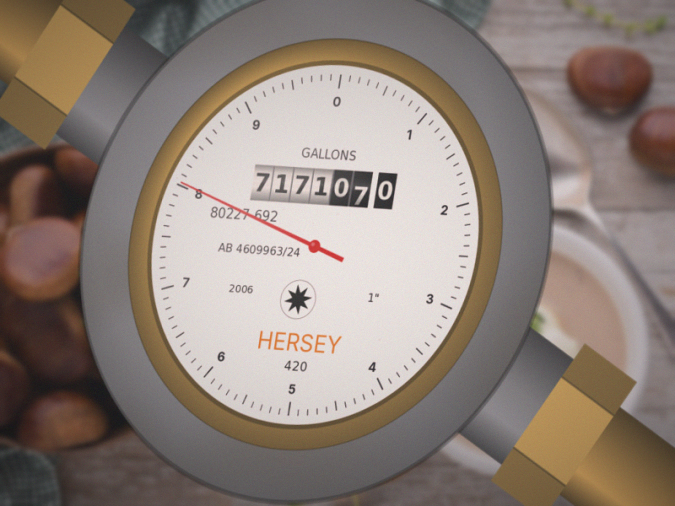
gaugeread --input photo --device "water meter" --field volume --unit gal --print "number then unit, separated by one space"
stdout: 7171068.0 gal
